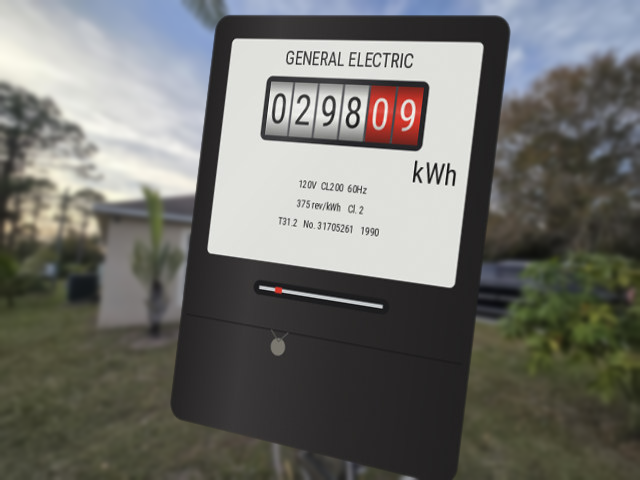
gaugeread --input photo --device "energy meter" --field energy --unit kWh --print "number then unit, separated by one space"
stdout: 298.09 kWh
